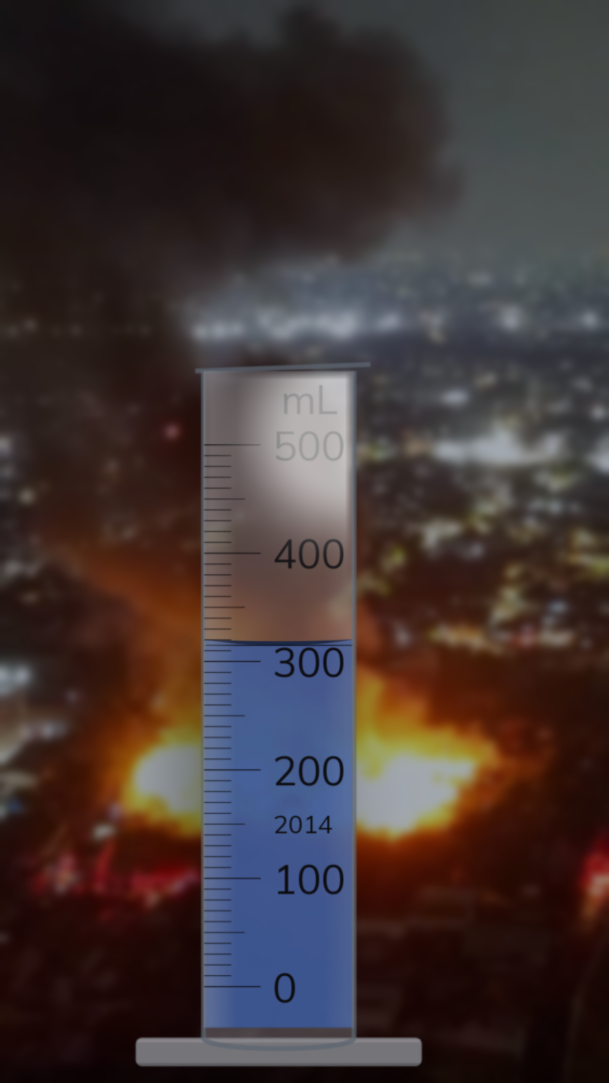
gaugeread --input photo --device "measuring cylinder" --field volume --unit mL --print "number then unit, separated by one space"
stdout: 315 mL
